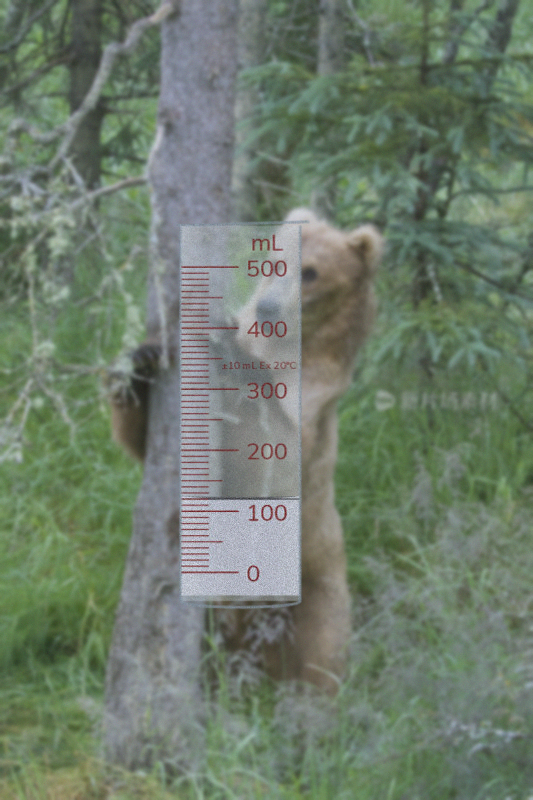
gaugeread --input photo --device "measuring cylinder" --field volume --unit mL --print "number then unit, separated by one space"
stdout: 120 mL
